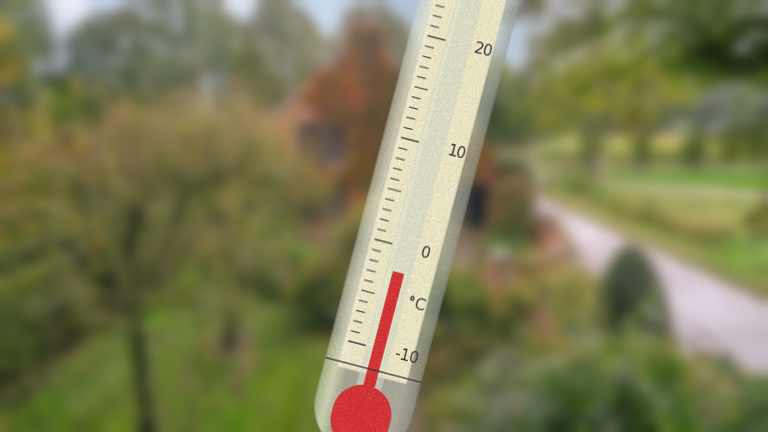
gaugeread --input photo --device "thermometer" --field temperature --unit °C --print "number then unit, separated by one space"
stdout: -2.5 °C
